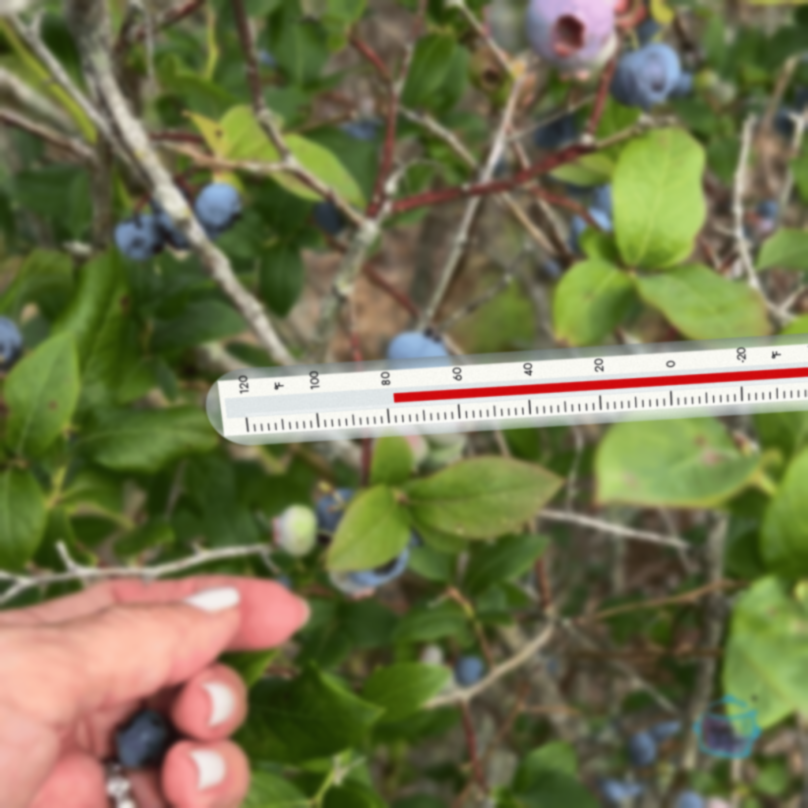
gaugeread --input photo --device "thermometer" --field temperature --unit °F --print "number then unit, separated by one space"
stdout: 78 °F
